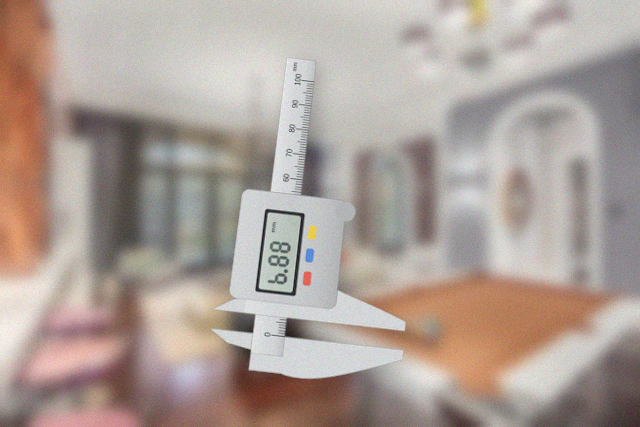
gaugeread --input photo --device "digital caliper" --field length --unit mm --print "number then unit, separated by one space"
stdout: 6.88 mm
